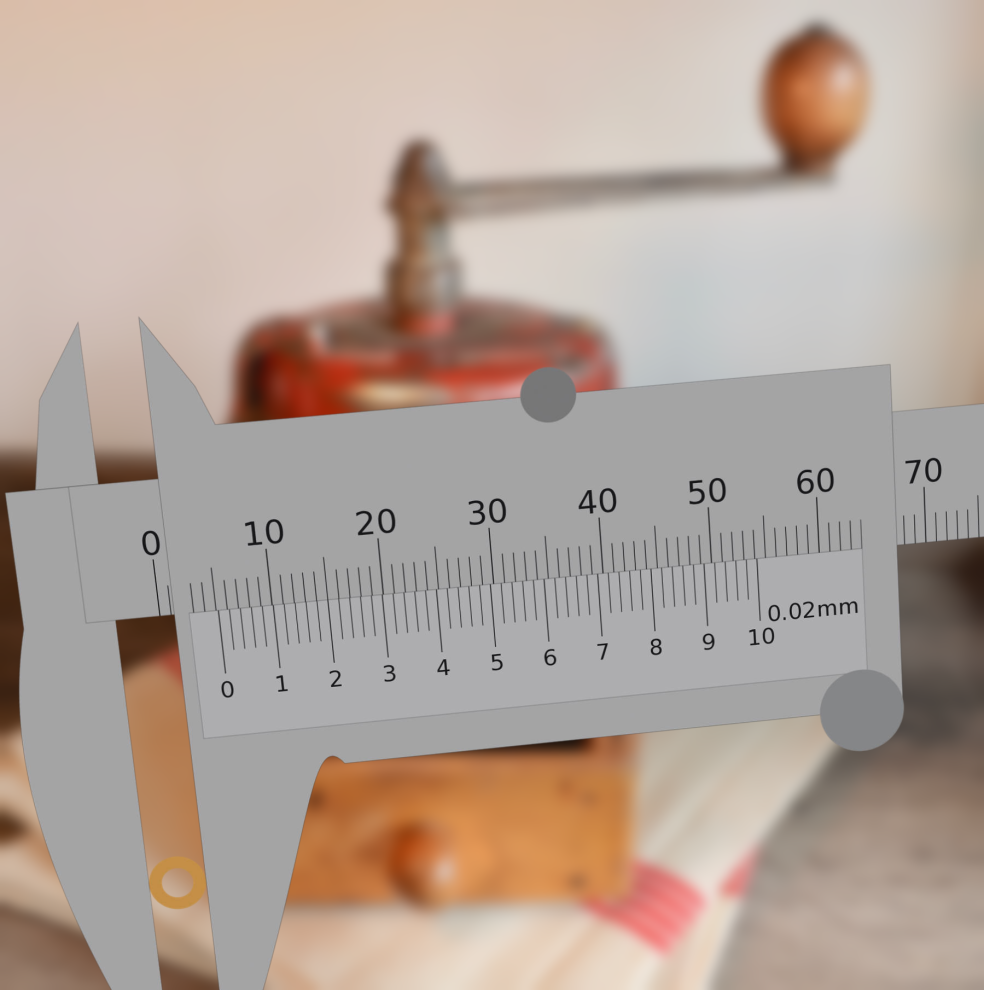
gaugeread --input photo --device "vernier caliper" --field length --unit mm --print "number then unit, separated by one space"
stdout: 5.2 mm
